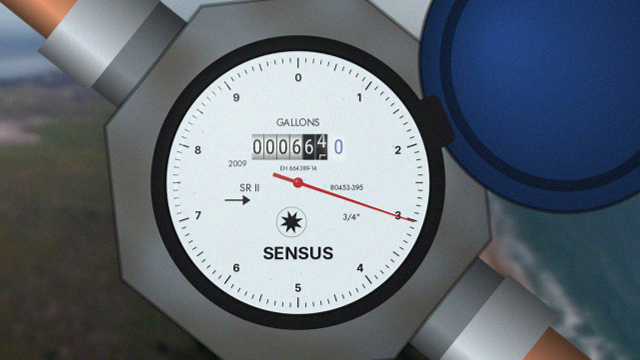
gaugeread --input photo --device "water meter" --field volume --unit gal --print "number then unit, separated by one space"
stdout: 6643.0 gal
